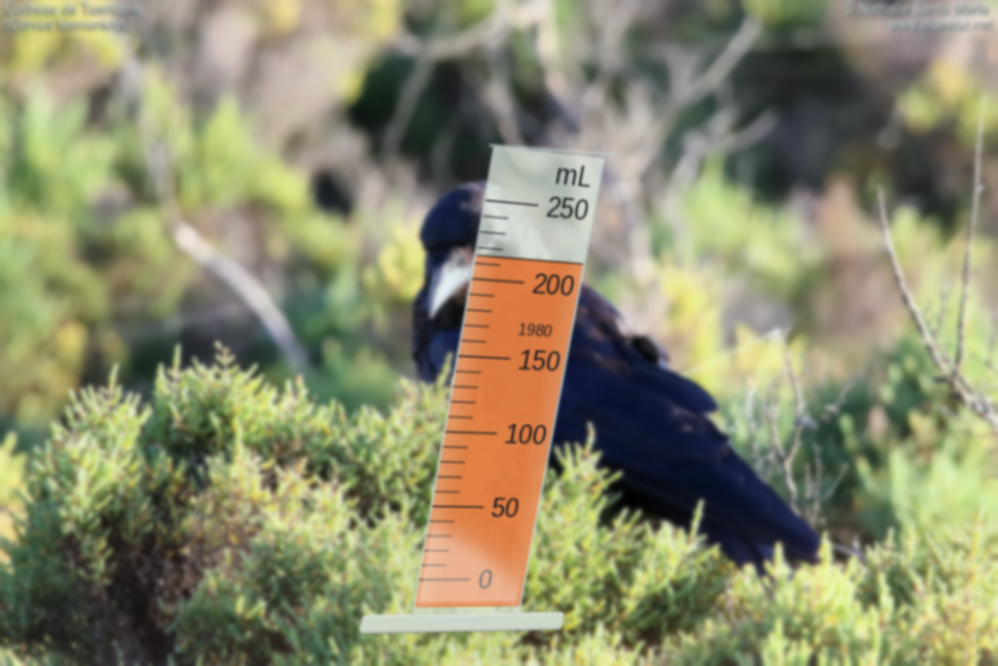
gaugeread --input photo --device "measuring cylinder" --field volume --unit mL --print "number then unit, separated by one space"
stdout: 215 mL
